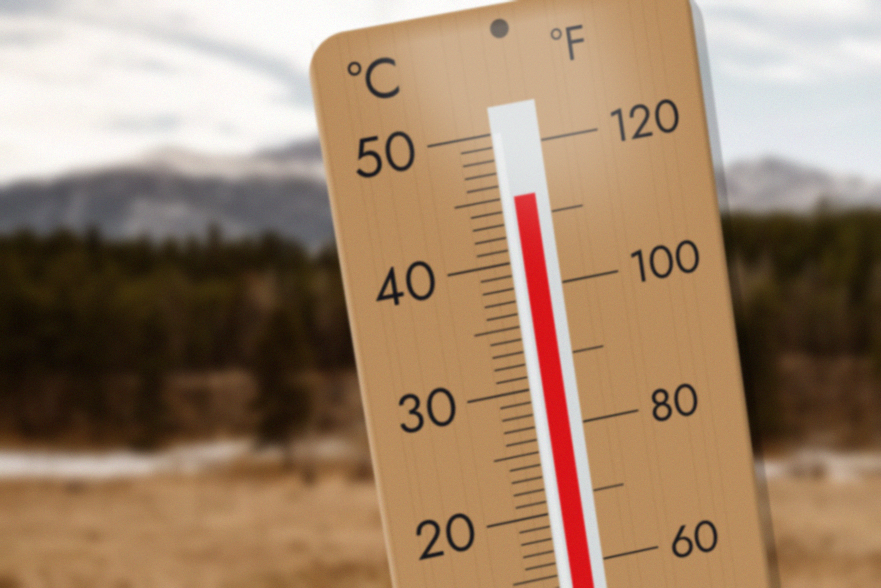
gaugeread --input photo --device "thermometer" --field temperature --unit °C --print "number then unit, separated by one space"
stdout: 45 °C
